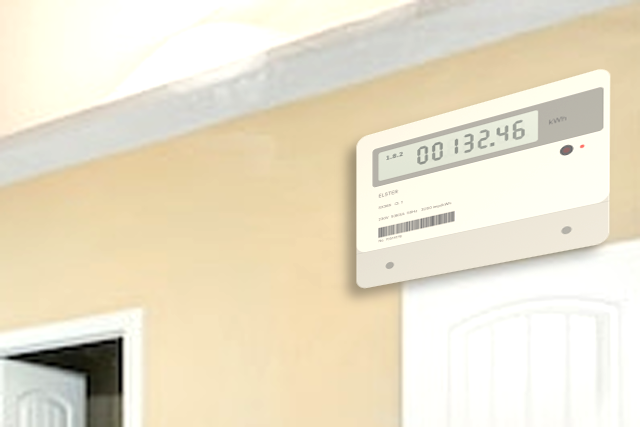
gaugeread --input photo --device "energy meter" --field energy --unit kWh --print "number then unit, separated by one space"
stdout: 132.46 kWh
